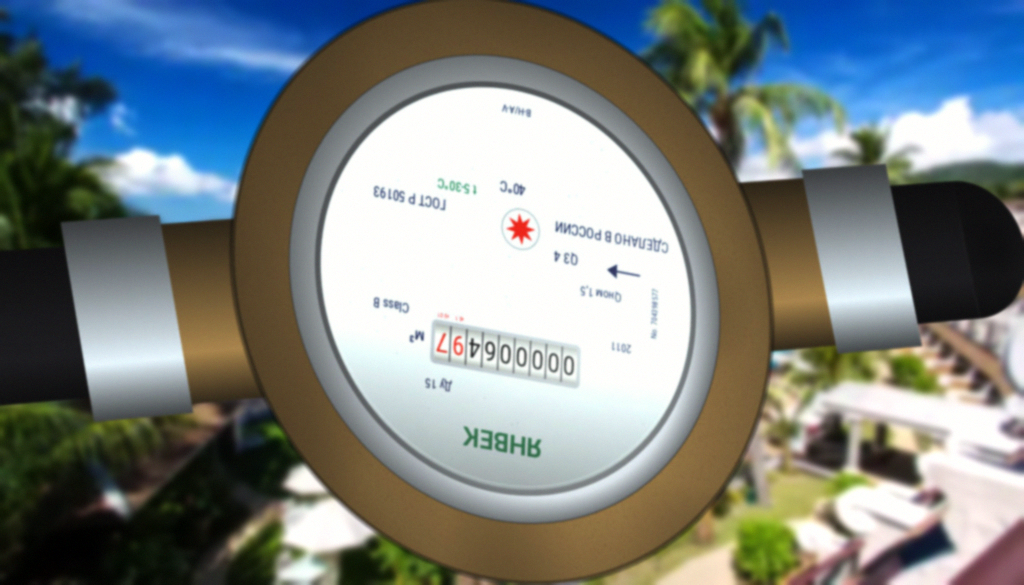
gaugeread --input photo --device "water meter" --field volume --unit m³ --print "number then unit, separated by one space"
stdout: 64.97 m³
